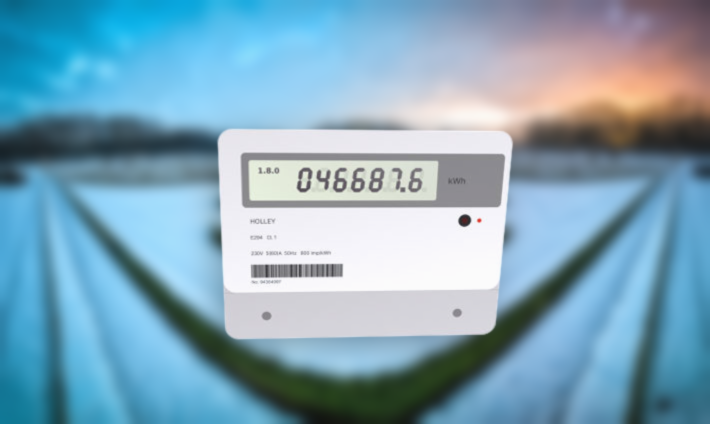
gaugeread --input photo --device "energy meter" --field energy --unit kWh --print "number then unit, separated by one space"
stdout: 46687.6 kWh
